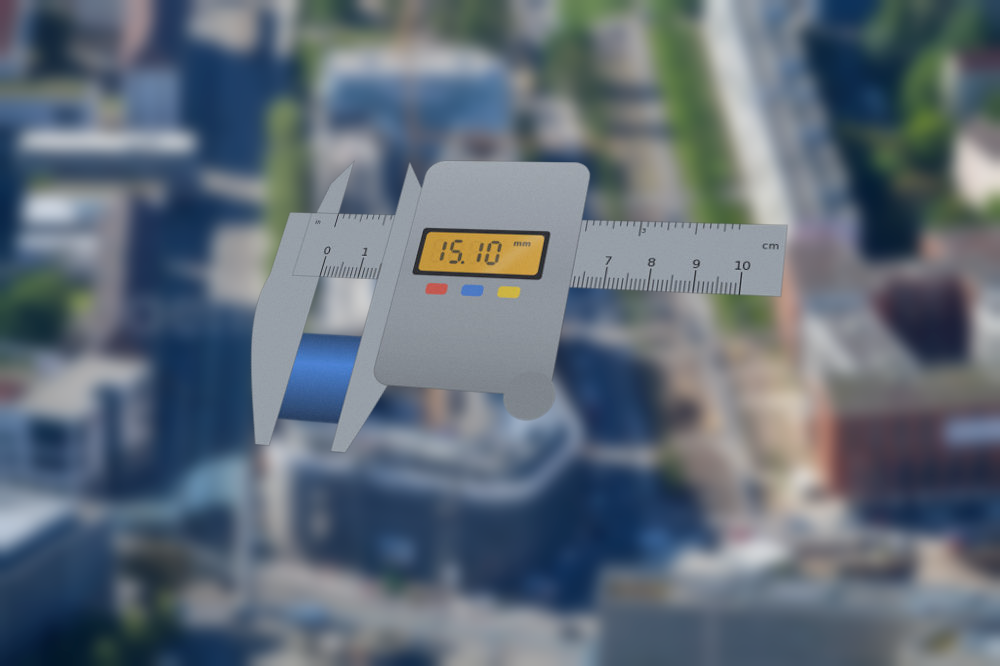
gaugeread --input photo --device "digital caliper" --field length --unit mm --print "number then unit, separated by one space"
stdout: 15.10 mm
